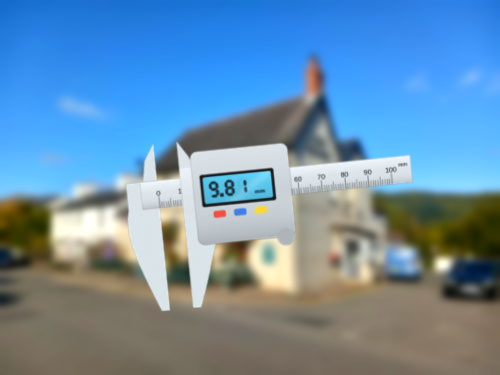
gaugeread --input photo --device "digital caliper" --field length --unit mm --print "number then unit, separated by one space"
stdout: 9.81 mm
